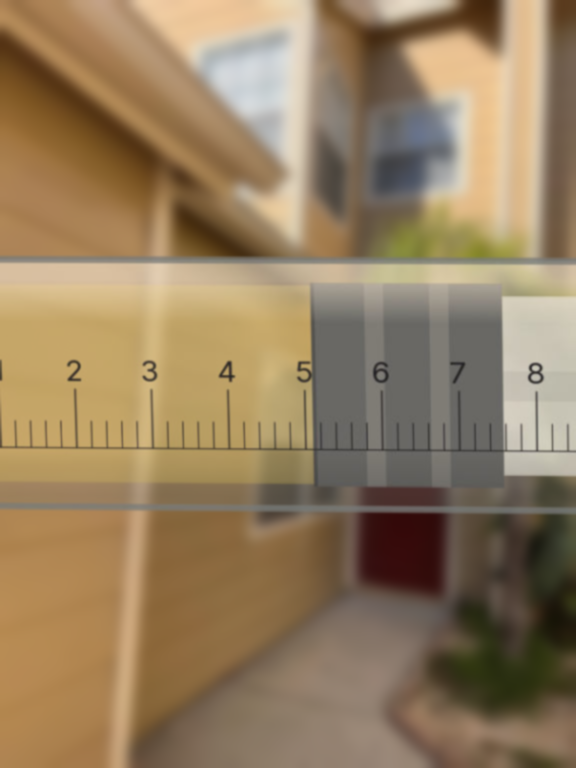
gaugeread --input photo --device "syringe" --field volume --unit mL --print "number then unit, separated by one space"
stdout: 5.1 mL
